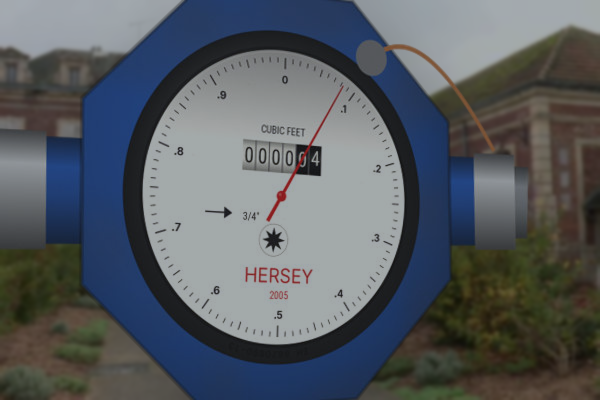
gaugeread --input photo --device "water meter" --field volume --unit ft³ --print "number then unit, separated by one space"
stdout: 4.08 ft³
